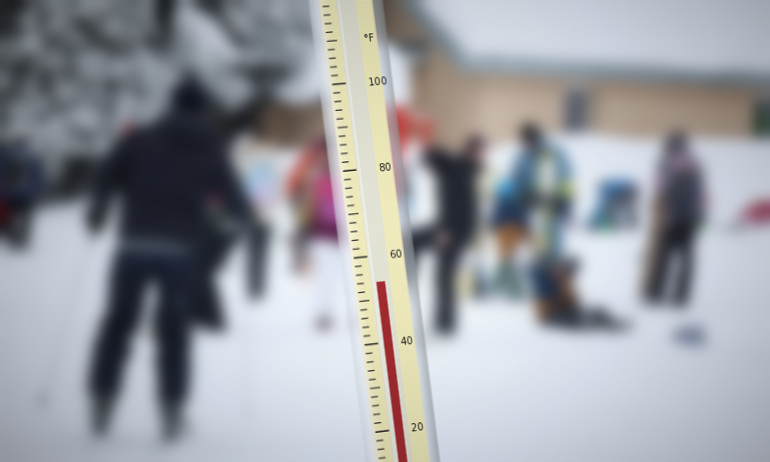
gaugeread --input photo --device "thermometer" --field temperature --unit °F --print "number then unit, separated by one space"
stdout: 54 °F
